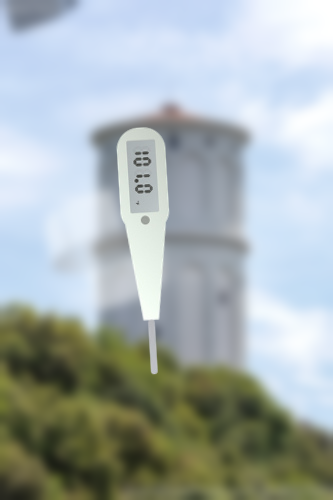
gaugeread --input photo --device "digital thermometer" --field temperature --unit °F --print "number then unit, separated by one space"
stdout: 101.0 °F
